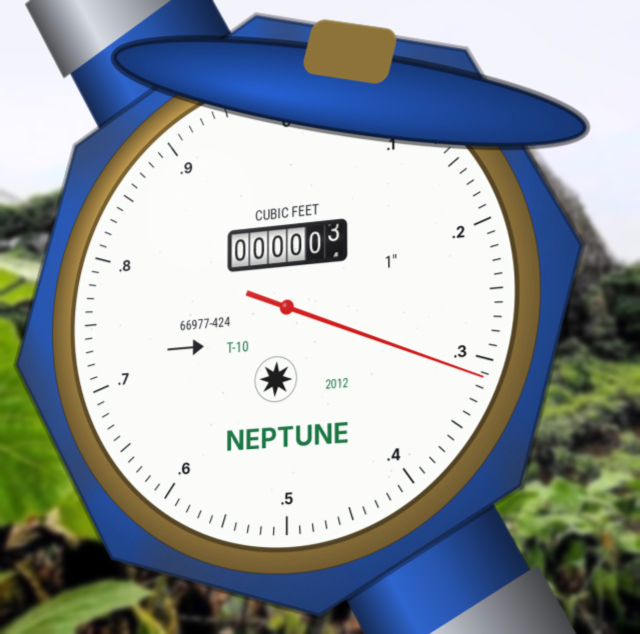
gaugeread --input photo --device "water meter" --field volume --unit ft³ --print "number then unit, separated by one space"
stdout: 3.31 ft³
